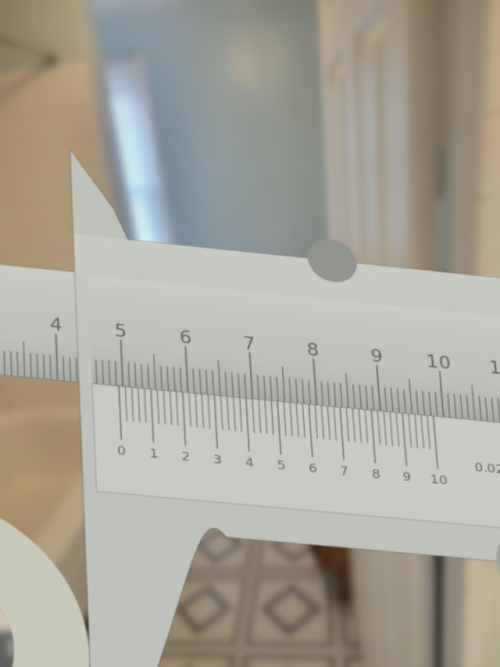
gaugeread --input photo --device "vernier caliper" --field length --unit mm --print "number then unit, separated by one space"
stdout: 49.4 mm
